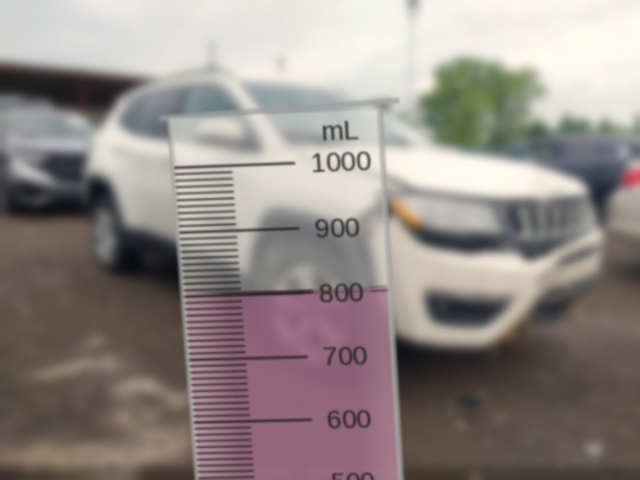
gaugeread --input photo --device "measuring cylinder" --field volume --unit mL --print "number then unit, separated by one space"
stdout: 800 mL
